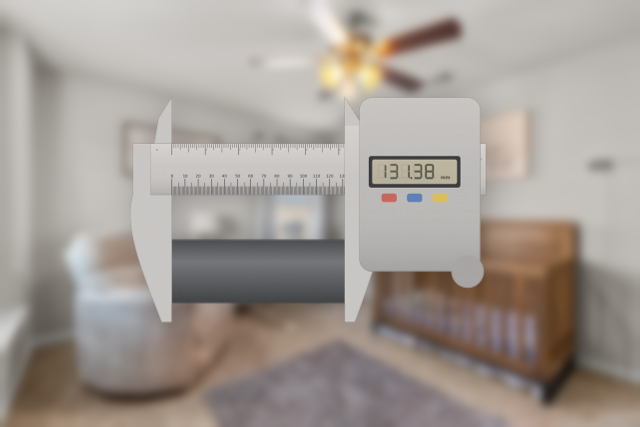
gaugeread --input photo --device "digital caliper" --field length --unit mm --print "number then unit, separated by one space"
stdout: 131.38 mm
